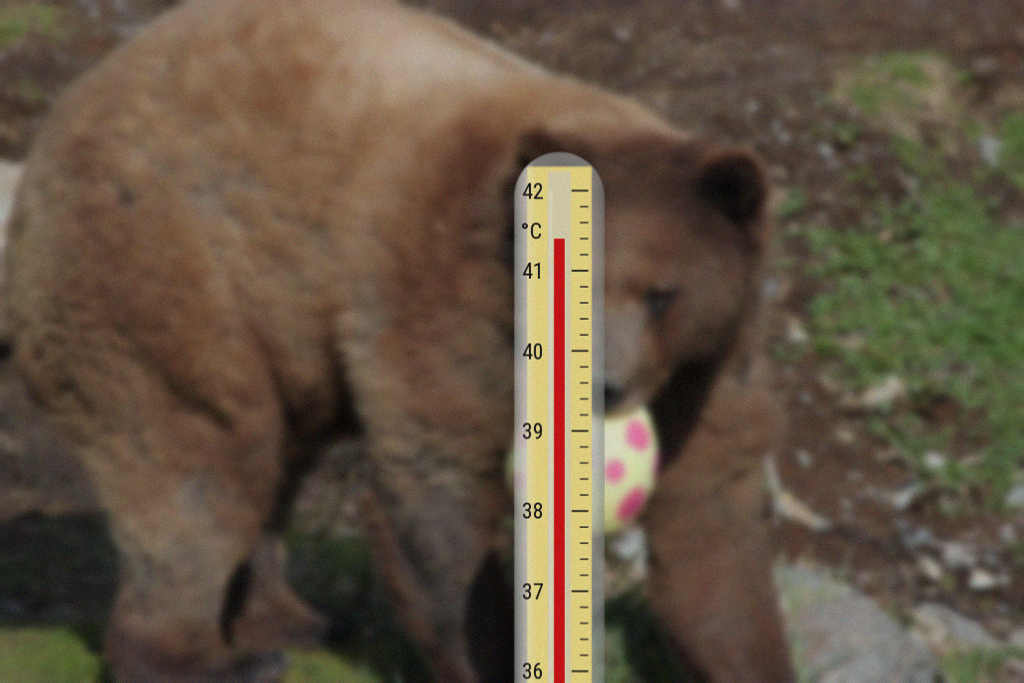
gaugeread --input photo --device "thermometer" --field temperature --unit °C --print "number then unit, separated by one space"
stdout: 41.4 °C
